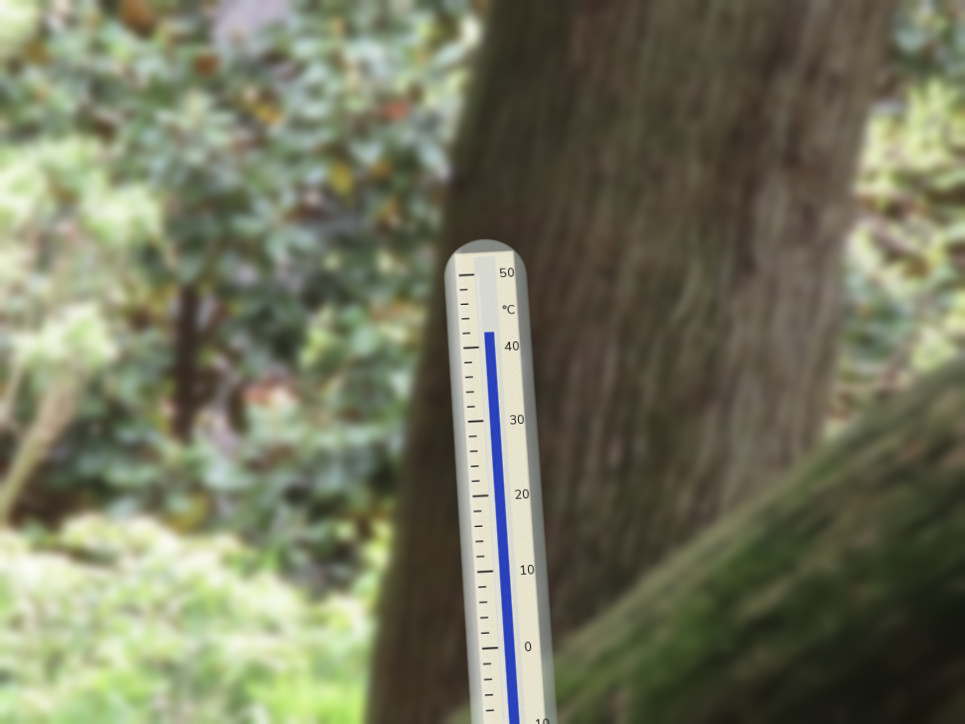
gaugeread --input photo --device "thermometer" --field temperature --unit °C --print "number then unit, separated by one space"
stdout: 42 °C
